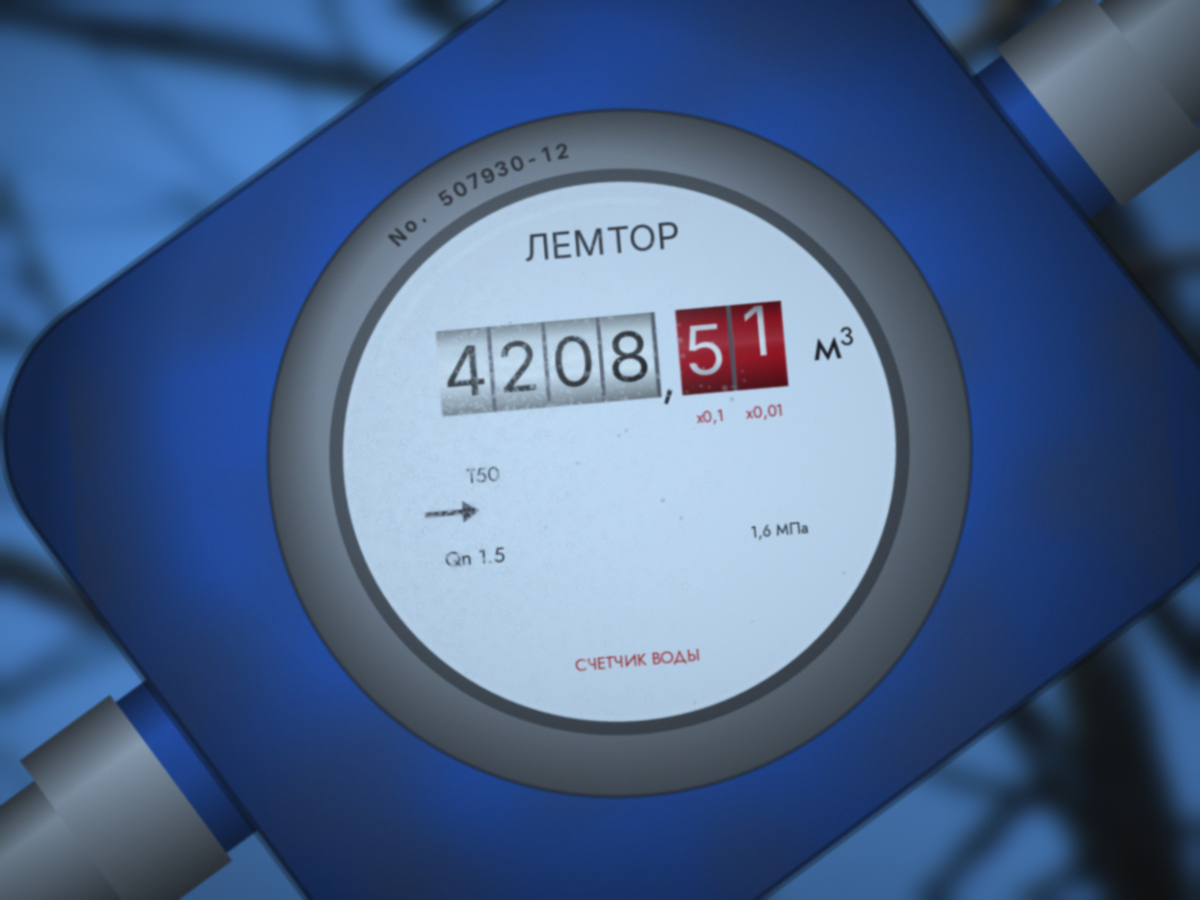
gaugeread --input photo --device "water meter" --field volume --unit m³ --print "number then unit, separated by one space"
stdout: 4208.51 m³
